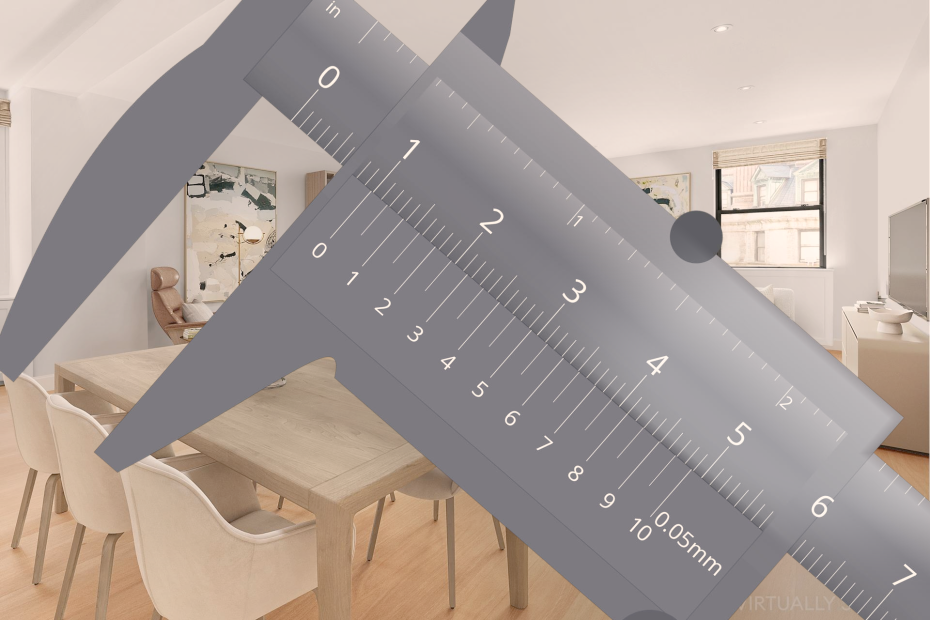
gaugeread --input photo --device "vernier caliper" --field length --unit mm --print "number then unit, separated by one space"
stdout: 9.8 mm
